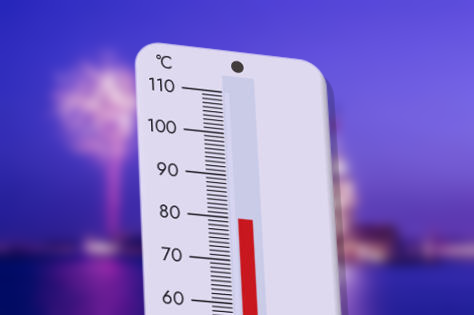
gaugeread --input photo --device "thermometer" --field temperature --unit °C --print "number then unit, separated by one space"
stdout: 80 °C
